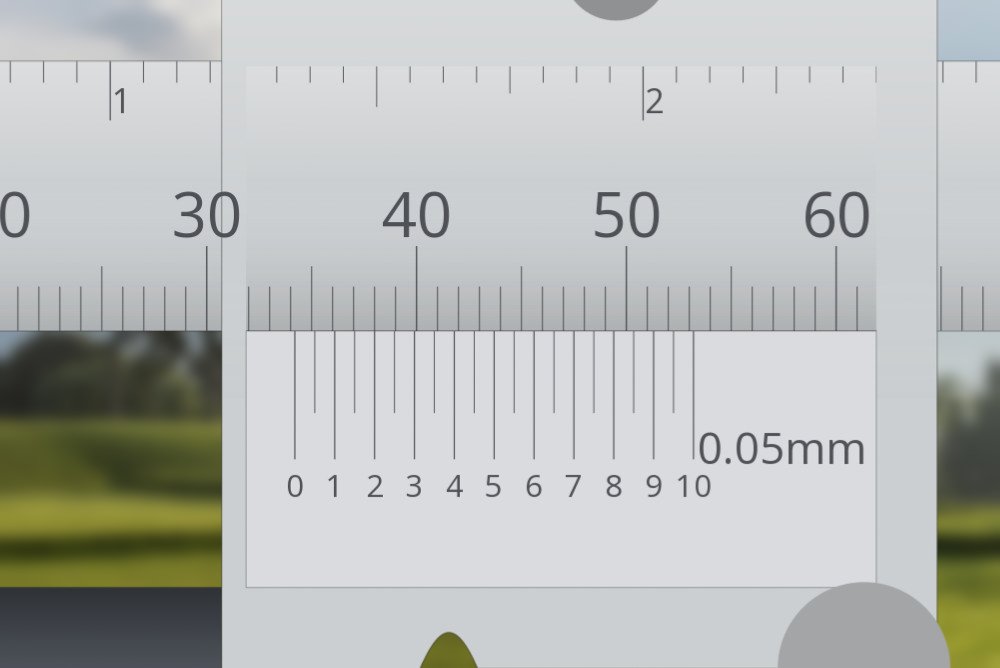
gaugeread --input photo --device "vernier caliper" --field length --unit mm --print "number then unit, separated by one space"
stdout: 34.2 mm
